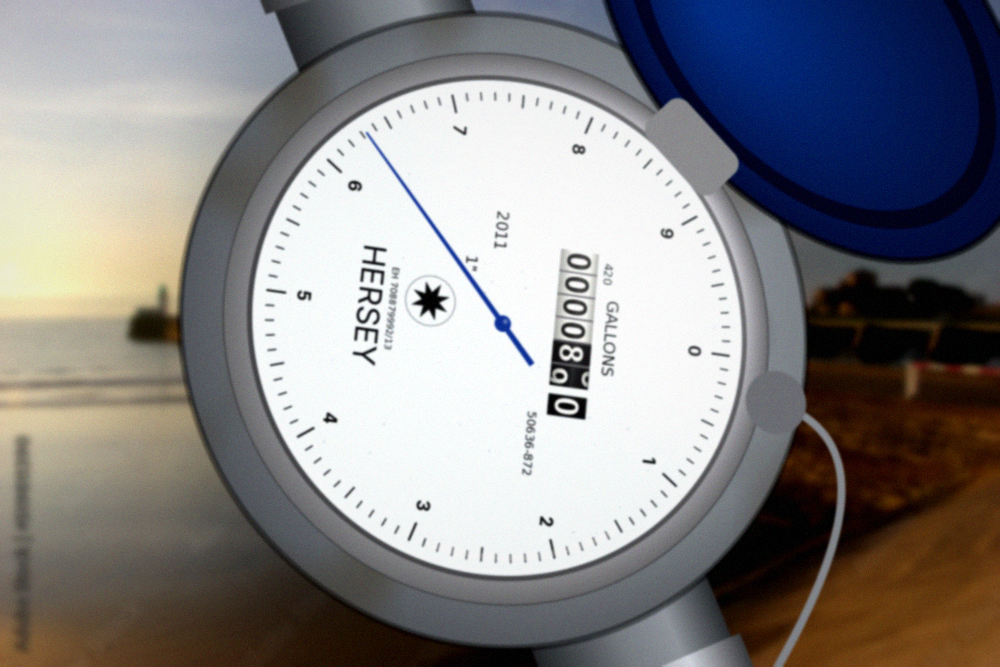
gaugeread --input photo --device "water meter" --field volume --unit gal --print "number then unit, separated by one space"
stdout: 886.3 gal
